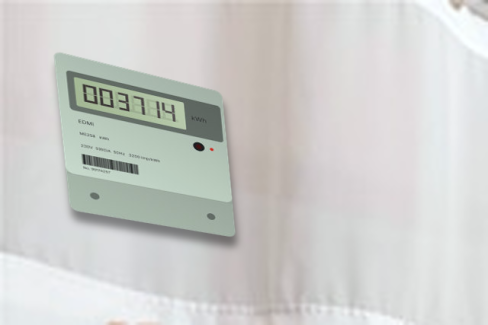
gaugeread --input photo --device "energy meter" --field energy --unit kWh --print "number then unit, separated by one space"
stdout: 3714 kWh
